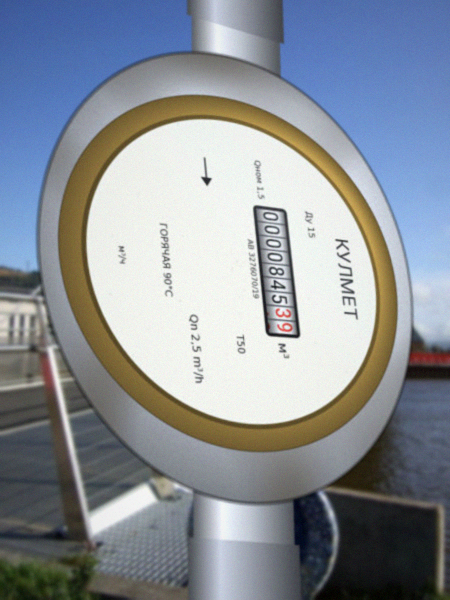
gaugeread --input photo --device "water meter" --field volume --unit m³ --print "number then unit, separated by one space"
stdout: 845.39 m³
